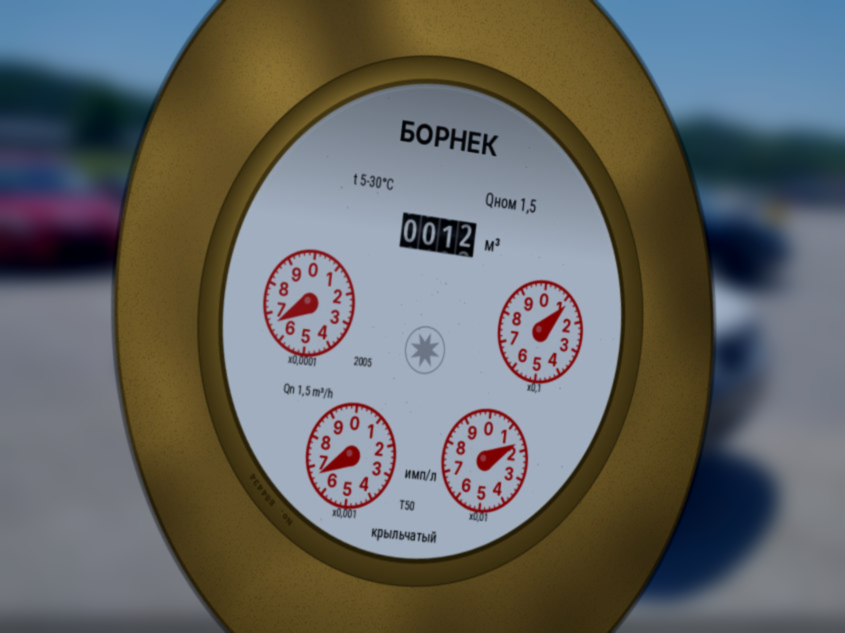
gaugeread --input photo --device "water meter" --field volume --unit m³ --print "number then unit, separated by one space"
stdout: 12.1166 m³
